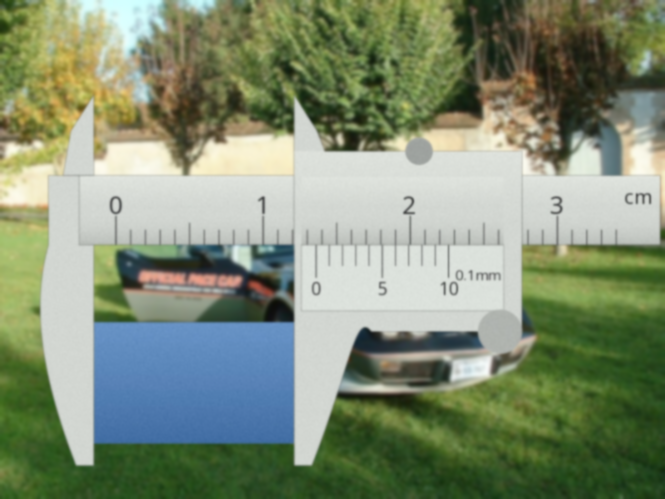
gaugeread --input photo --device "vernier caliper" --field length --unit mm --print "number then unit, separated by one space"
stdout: 13.6 mm
